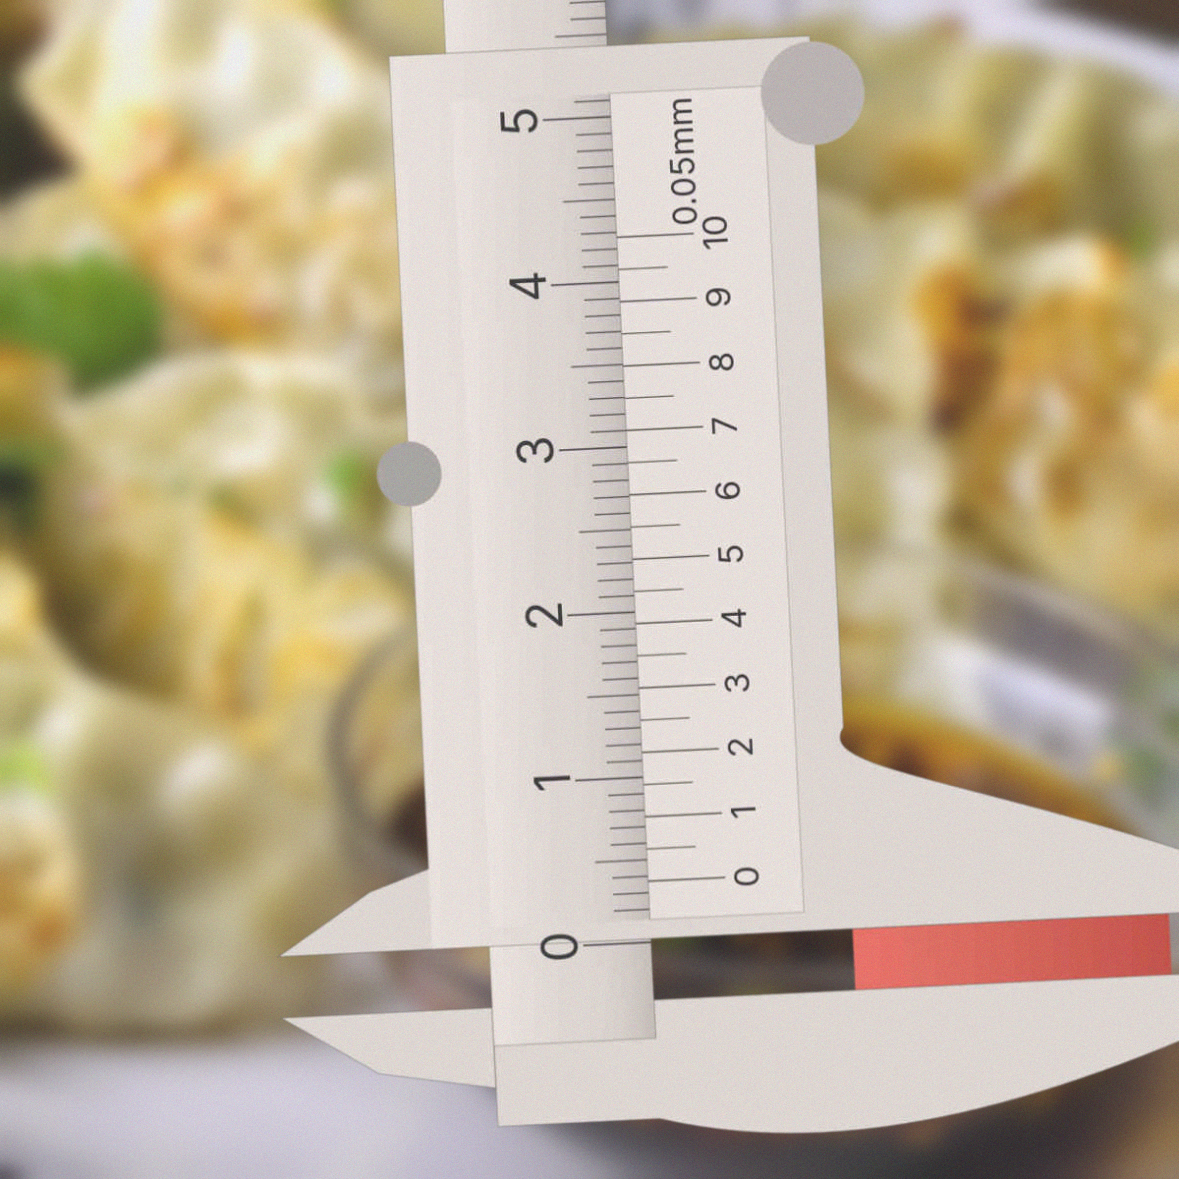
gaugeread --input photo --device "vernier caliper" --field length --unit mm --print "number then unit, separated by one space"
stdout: 3.7 mm
